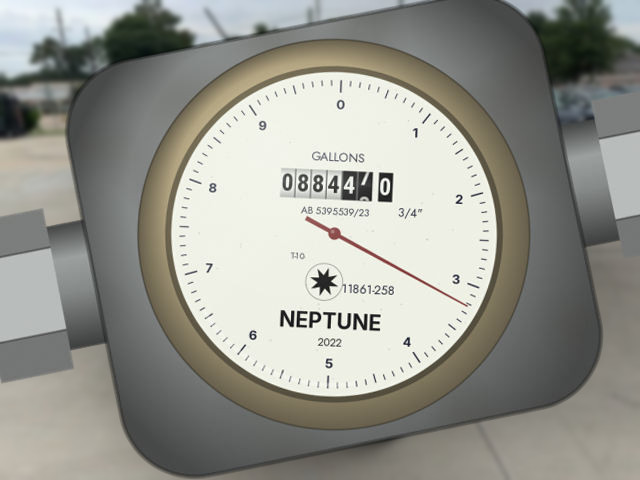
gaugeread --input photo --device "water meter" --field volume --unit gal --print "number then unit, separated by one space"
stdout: 884473.2 gal
